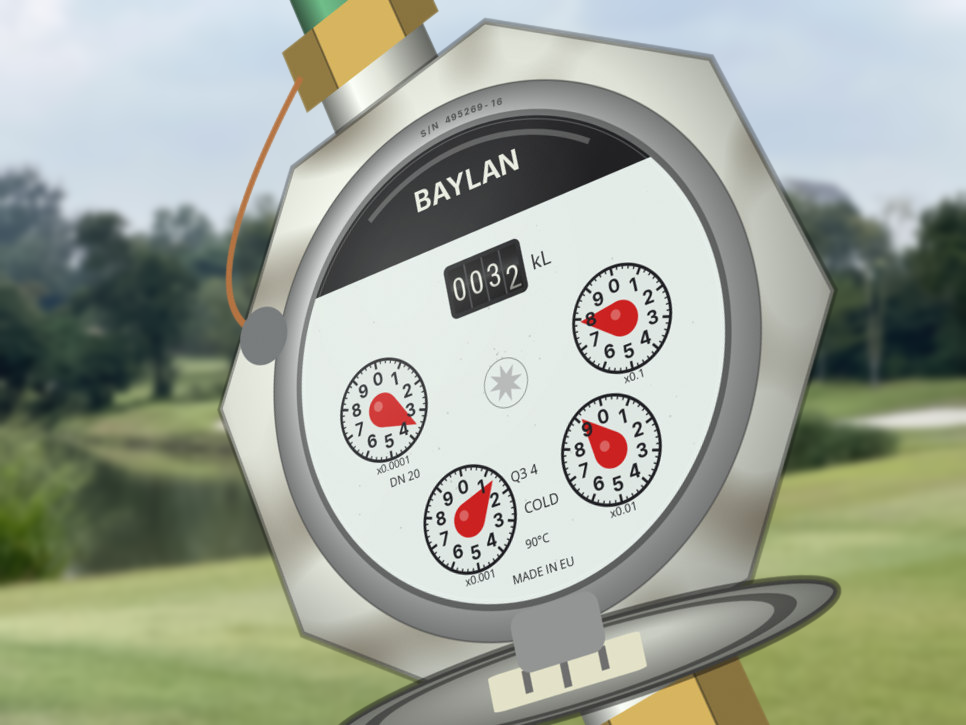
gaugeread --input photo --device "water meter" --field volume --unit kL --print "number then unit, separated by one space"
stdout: 31.7913 kL
